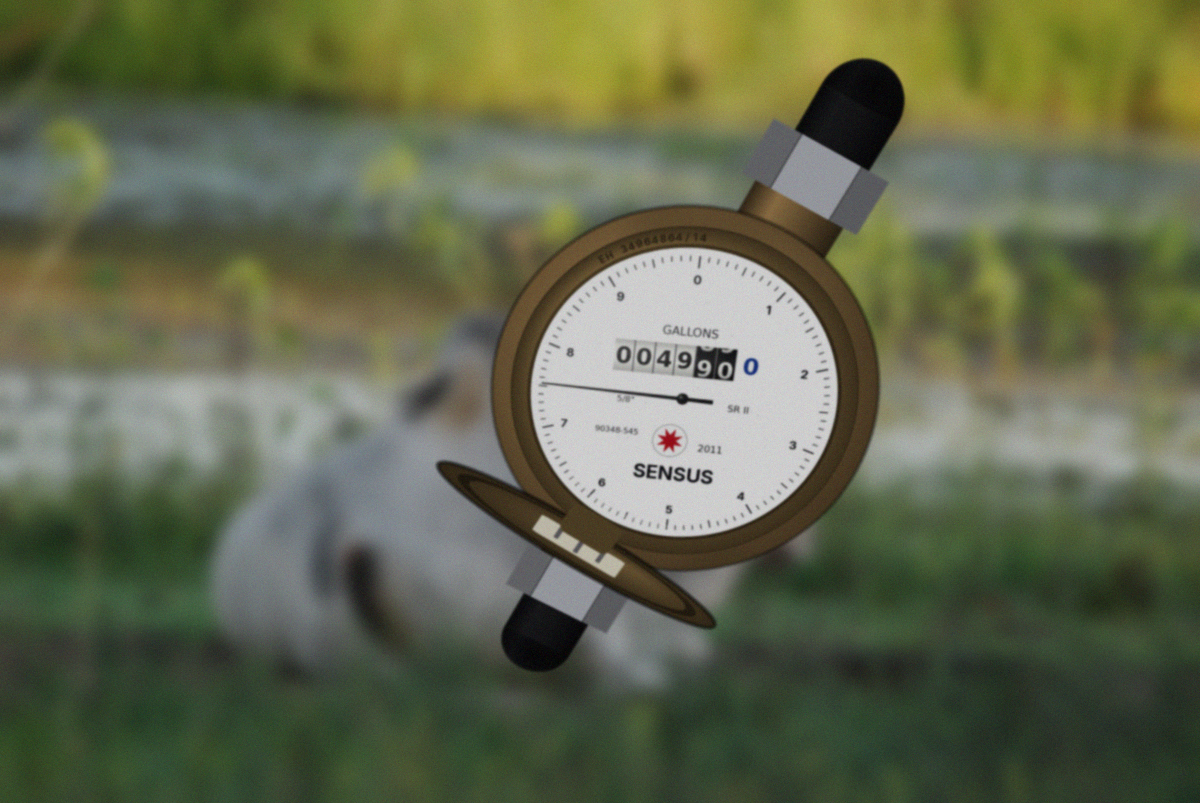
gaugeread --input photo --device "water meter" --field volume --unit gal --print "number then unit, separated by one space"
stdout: 49897.5 gal
